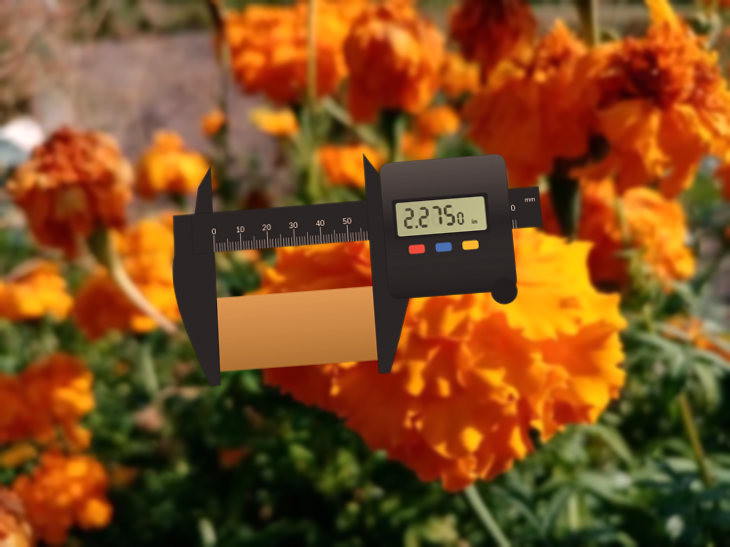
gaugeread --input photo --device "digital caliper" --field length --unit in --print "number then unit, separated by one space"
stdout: 2.2750 in
